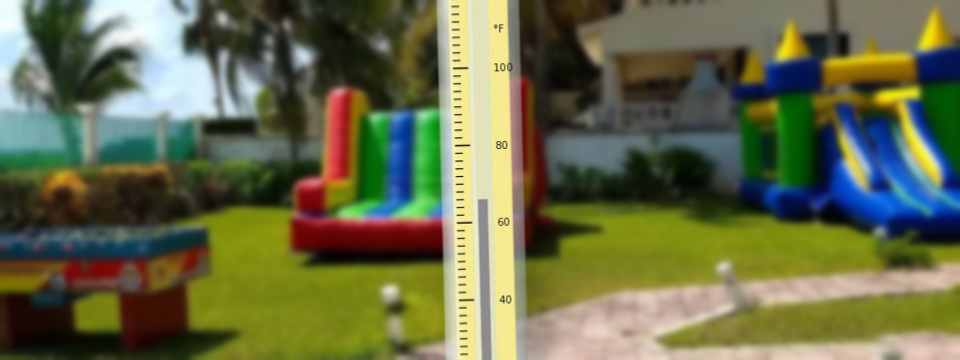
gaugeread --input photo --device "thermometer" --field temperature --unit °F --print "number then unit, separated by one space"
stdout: 66 °F
